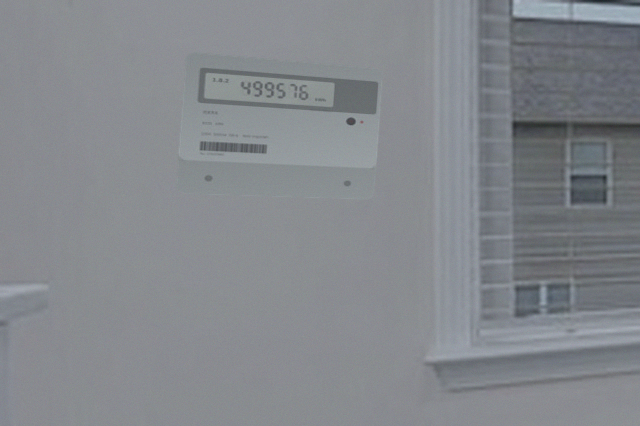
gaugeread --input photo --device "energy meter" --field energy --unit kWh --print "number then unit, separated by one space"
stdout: 499576 kWh
